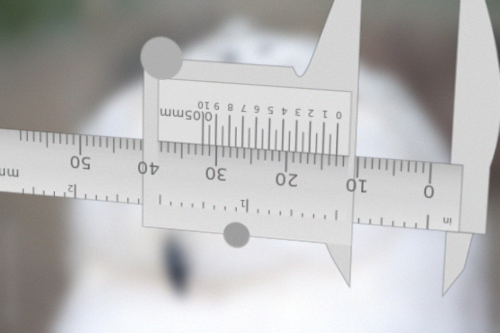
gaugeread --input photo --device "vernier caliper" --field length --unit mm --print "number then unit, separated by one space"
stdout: 13.0 mm
